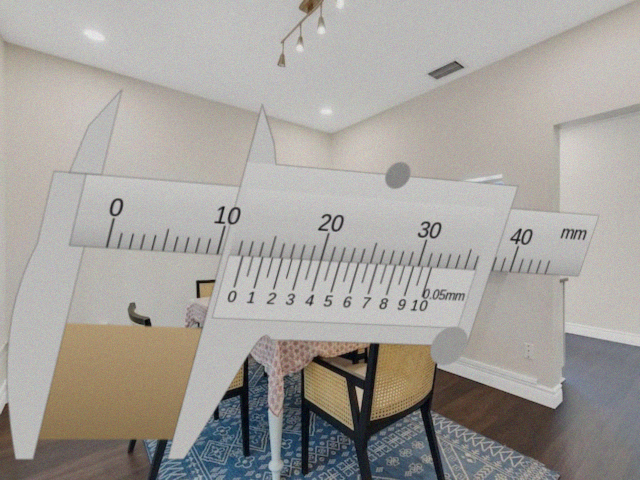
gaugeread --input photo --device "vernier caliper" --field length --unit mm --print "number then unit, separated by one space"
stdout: 12.4 mm
